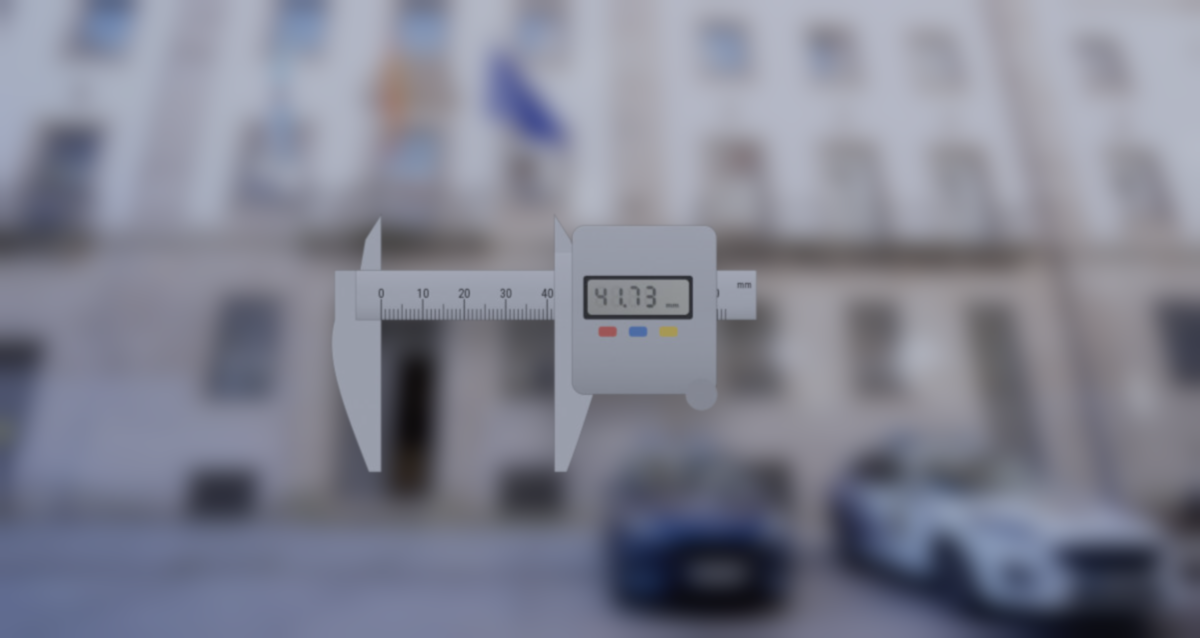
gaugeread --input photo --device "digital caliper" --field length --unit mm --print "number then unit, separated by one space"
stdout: 41.73 mm
